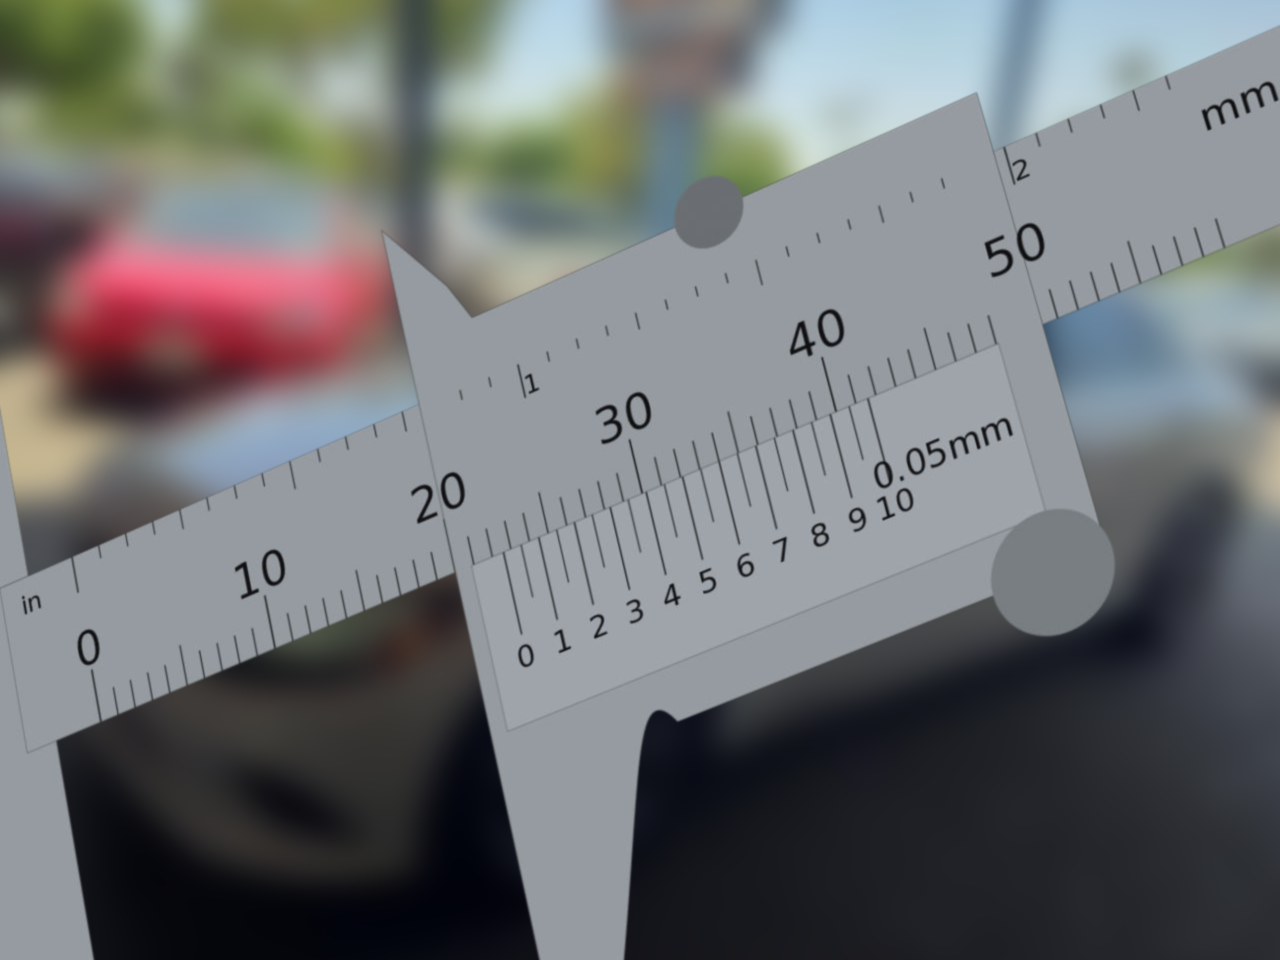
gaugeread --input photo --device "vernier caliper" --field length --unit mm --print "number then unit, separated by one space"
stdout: 22.6 mm
